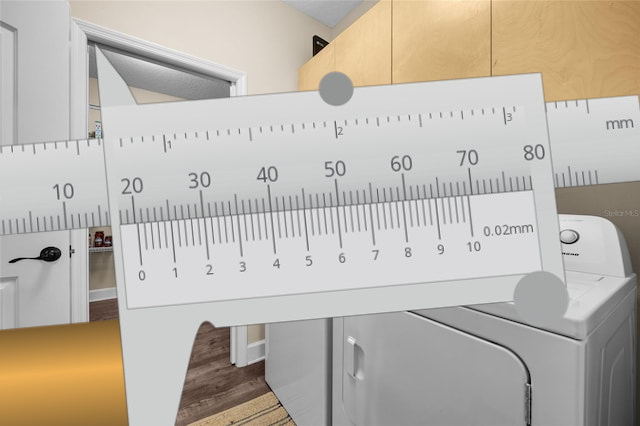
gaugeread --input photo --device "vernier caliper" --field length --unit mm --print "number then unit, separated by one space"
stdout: 20.4 mm
